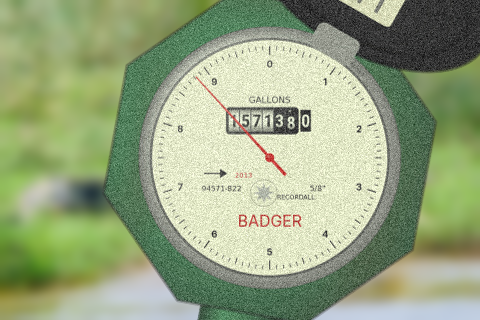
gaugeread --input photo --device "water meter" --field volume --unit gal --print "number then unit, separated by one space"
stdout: 1571378.8 gal
